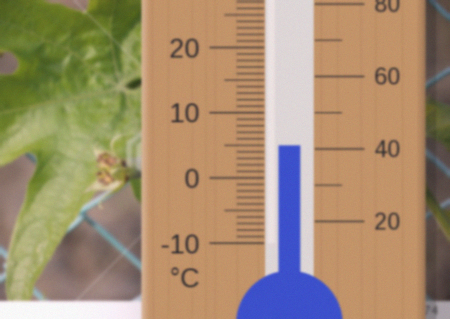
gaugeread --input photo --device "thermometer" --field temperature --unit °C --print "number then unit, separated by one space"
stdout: 5 °C
